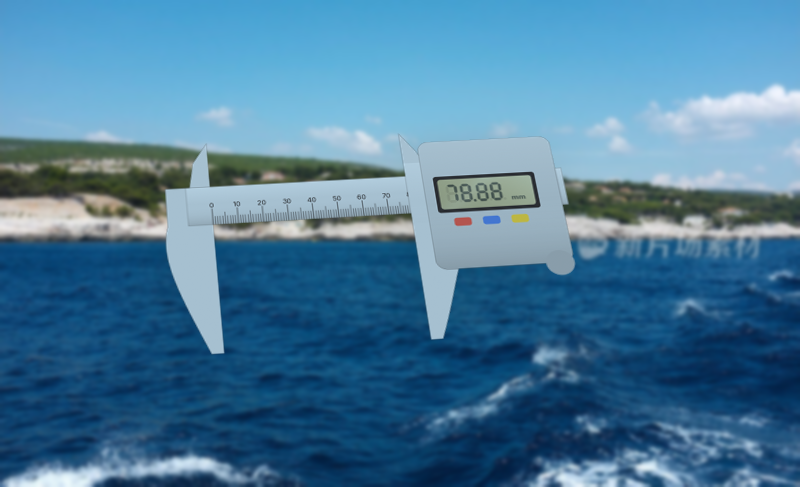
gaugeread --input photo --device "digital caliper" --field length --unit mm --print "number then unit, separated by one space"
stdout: 78.88 mm
